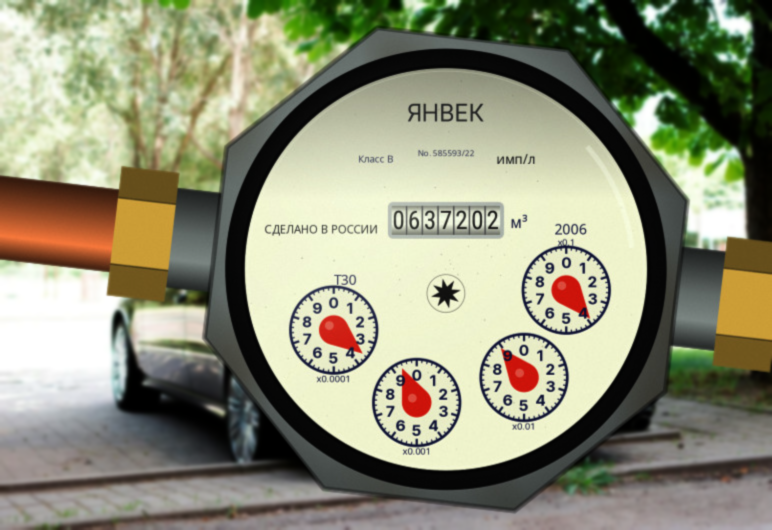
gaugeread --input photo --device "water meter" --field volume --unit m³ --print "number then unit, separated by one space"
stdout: 637202.3893 m³
